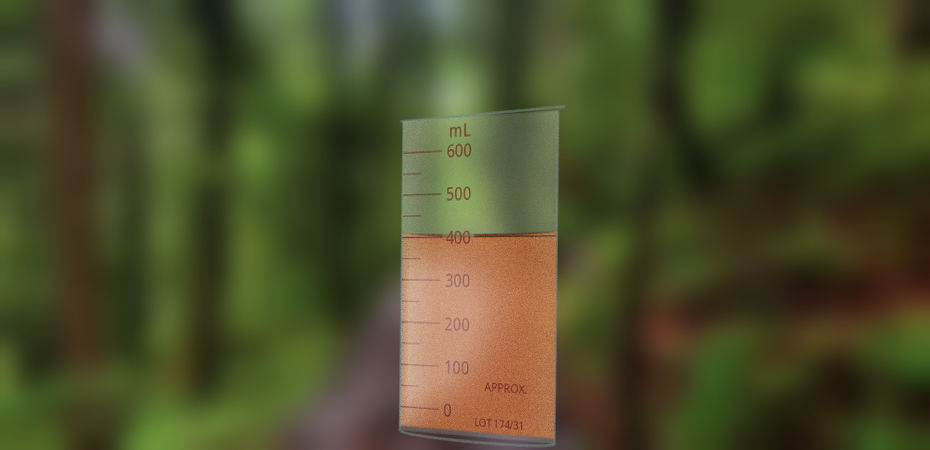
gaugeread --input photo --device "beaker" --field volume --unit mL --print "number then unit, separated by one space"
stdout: 400 mL
